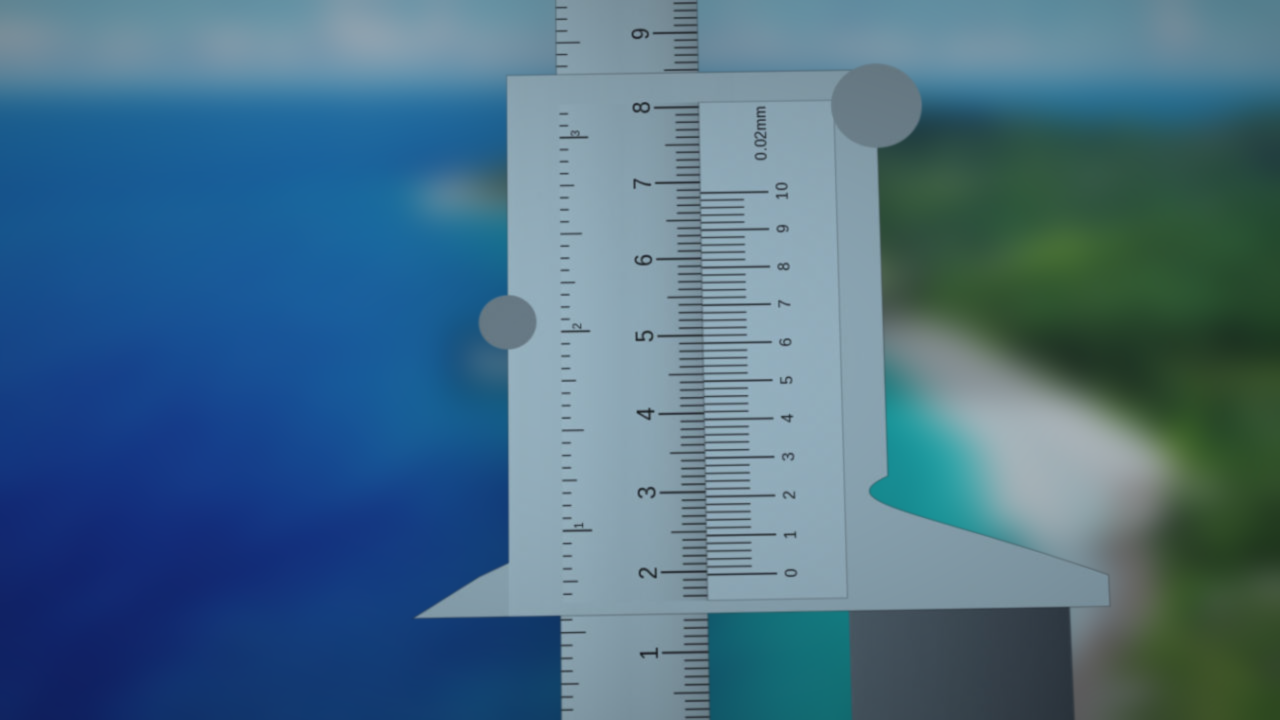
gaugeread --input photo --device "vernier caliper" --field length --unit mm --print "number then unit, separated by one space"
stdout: 19.6 mm
